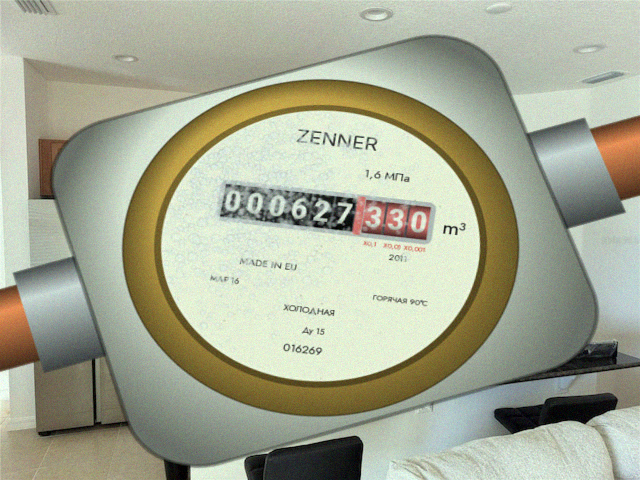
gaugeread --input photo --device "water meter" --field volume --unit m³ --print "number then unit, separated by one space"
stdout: 627.330 m³
